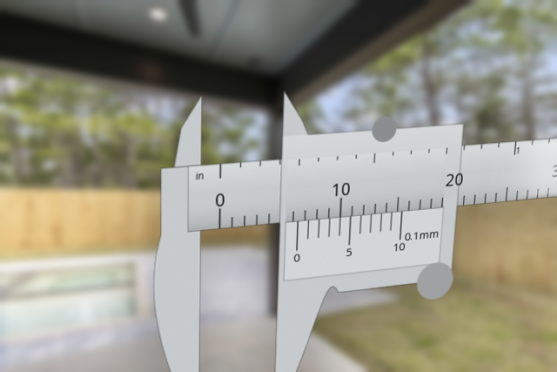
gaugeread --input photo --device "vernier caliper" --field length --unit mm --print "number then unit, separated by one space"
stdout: 6.4 mm
